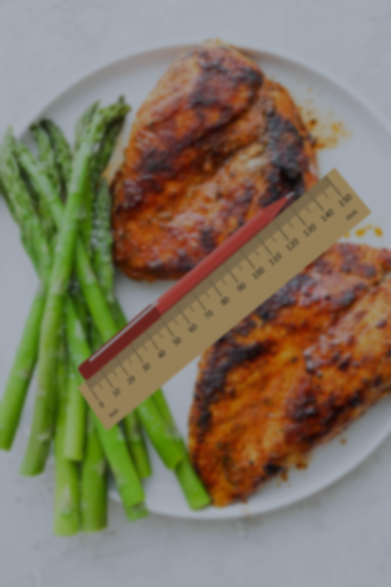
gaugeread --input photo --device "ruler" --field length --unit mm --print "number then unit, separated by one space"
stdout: 135 mm
